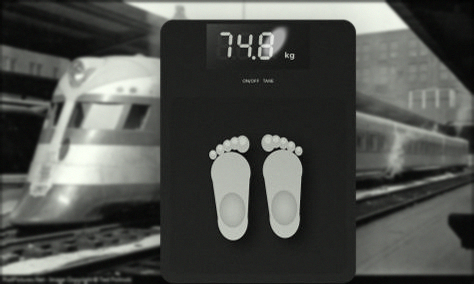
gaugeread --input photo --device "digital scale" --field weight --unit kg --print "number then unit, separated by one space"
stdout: 74.8 kg
